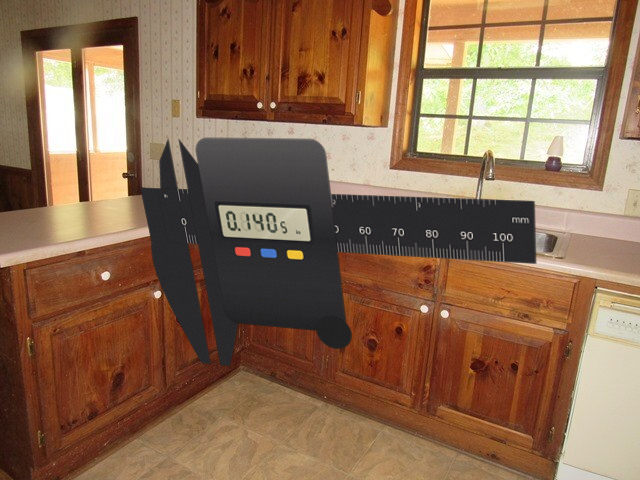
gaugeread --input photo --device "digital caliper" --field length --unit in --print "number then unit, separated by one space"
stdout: 0.1405 in
